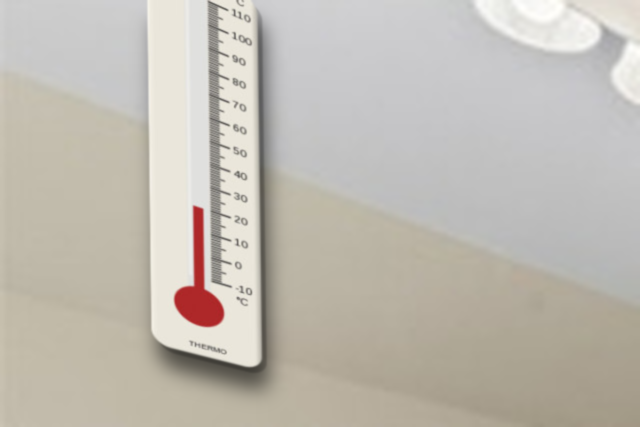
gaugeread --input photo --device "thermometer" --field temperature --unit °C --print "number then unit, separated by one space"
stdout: 20 °C
